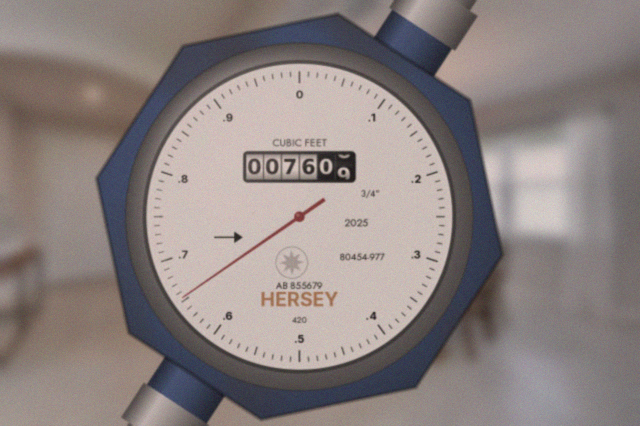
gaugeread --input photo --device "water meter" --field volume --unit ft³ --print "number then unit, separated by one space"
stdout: 7608.65 ft³
